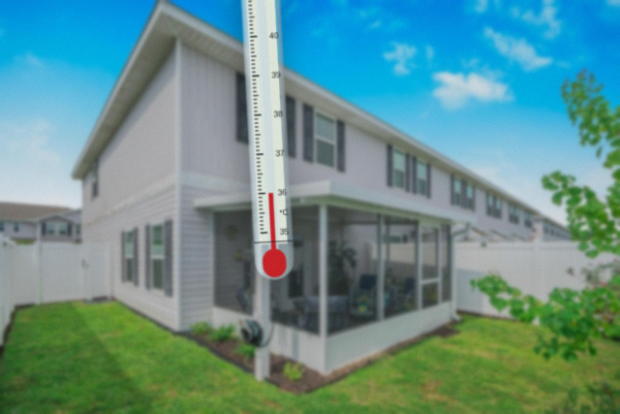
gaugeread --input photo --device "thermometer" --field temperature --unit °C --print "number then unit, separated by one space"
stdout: 36 °C
